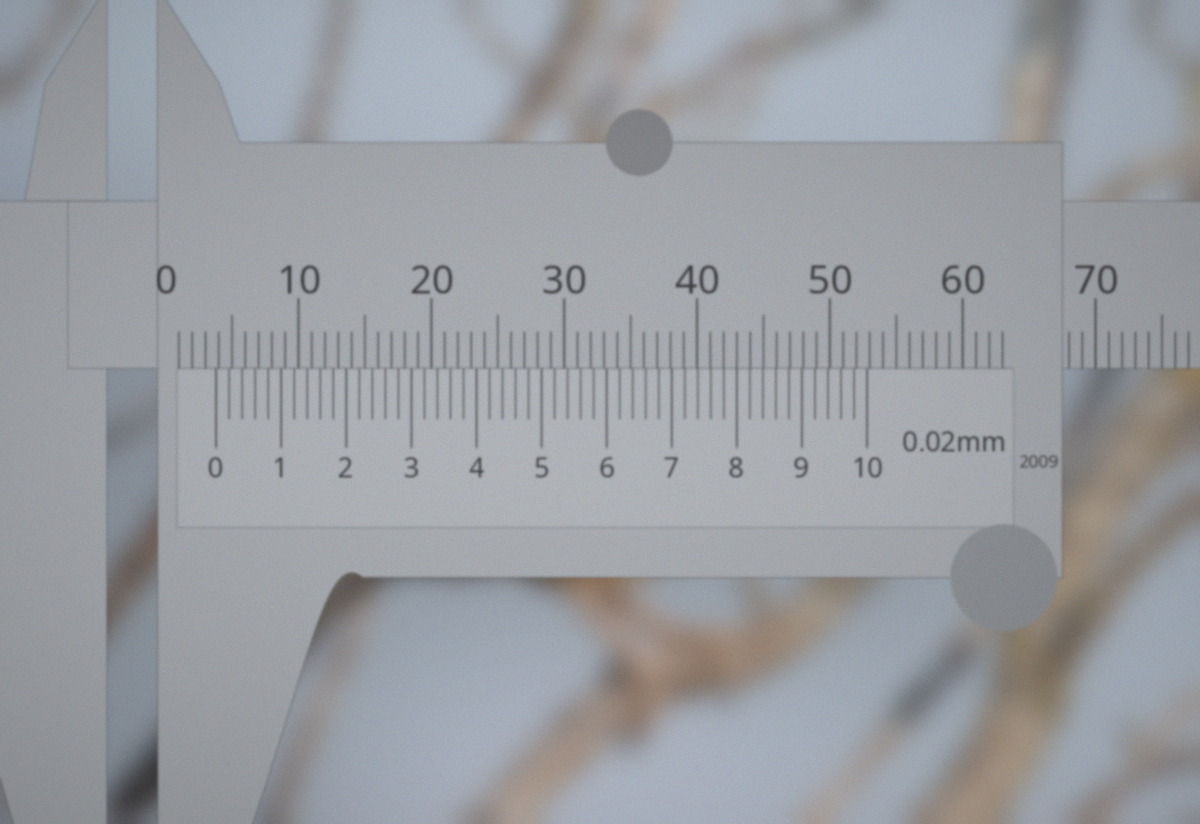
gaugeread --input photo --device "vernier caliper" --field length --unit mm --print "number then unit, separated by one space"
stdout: 3.8 mm
